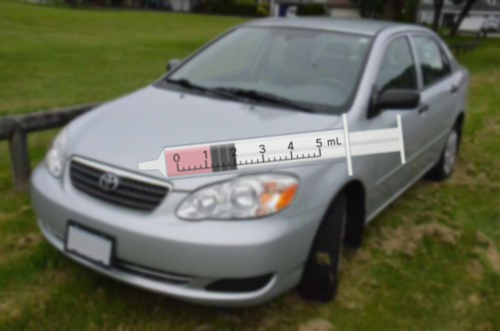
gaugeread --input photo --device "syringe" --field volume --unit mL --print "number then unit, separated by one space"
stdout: 1.2 mL
